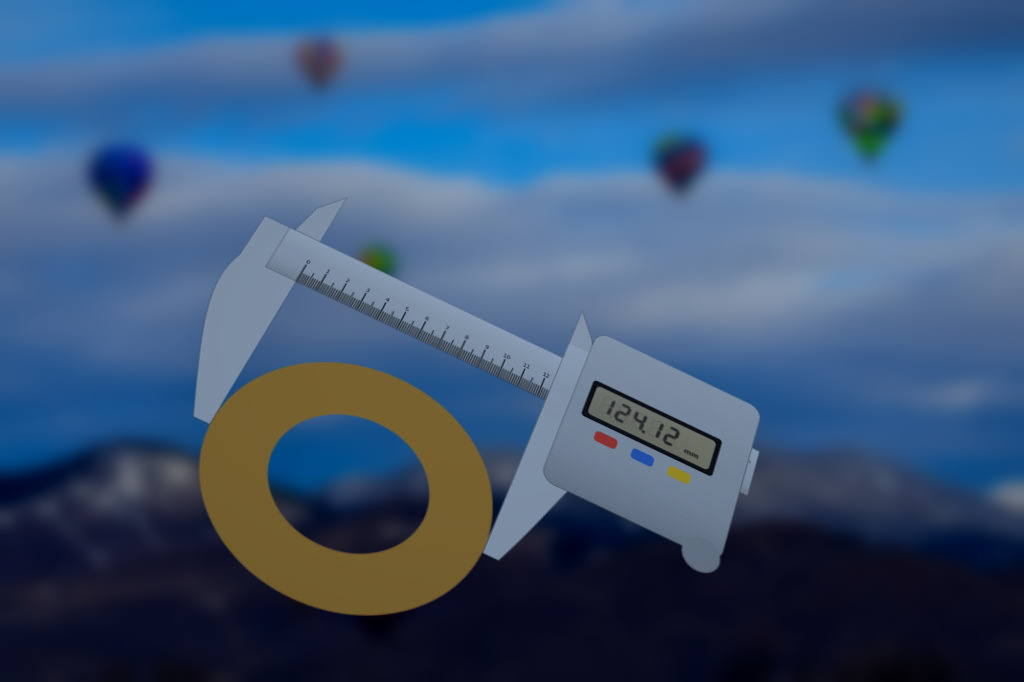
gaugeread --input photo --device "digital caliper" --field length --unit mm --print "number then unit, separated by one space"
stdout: 124.12 mm
